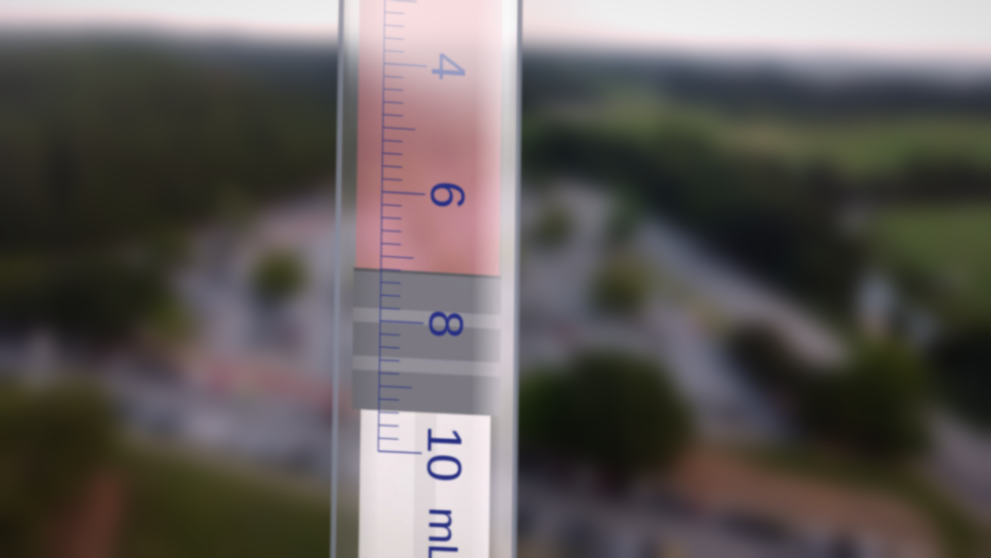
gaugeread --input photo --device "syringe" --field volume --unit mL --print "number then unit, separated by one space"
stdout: 7.2 mL
